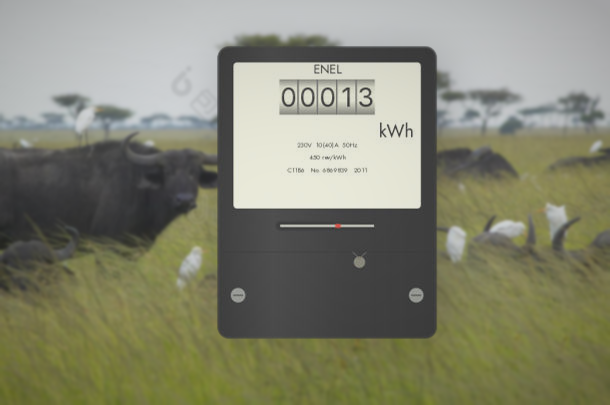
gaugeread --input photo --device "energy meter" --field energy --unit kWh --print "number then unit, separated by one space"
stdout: 13 kWh
